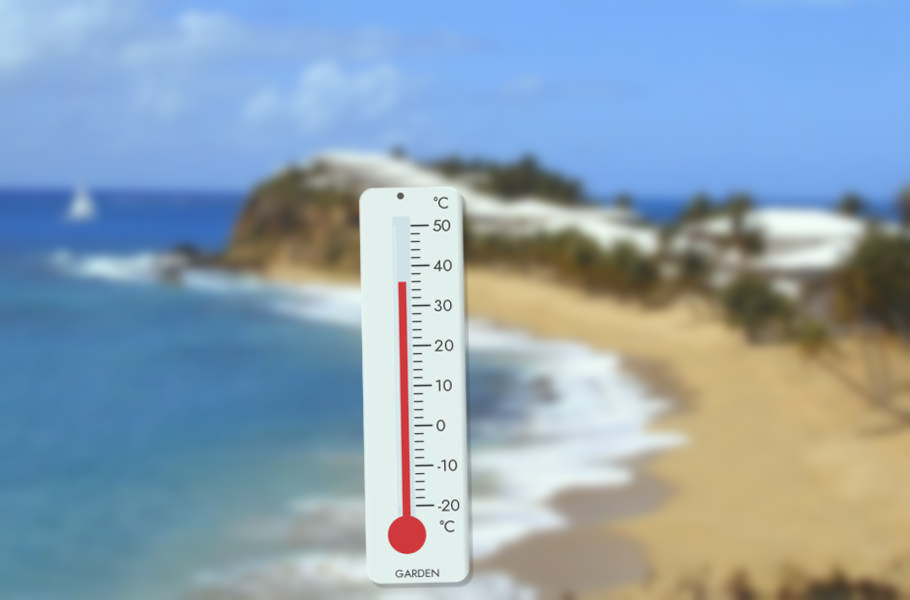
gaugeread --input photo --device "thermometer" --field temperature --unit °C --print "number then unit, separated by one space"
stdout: 36 °C
